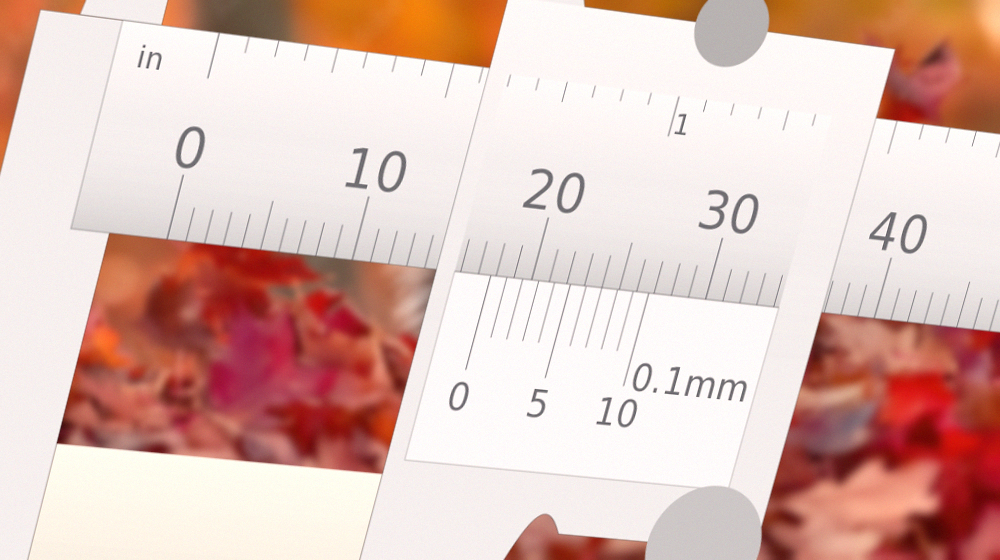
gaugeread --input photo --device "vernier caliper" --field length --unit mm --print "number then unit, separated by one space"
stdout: 17.7 mm
